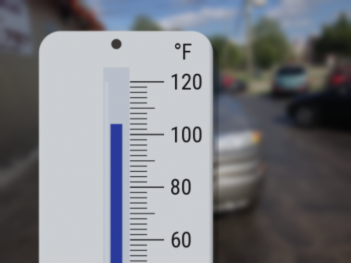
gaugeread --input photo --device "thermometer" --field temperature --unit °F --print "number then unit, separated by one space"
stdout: 104 °F
